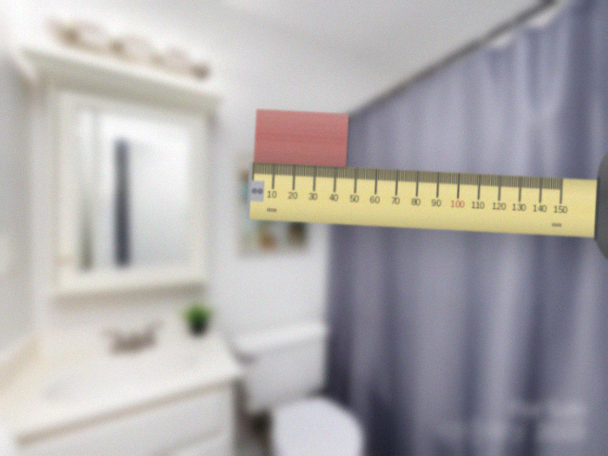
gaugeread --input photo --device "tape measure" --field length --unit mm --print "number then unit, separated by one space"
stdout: 45 mm
